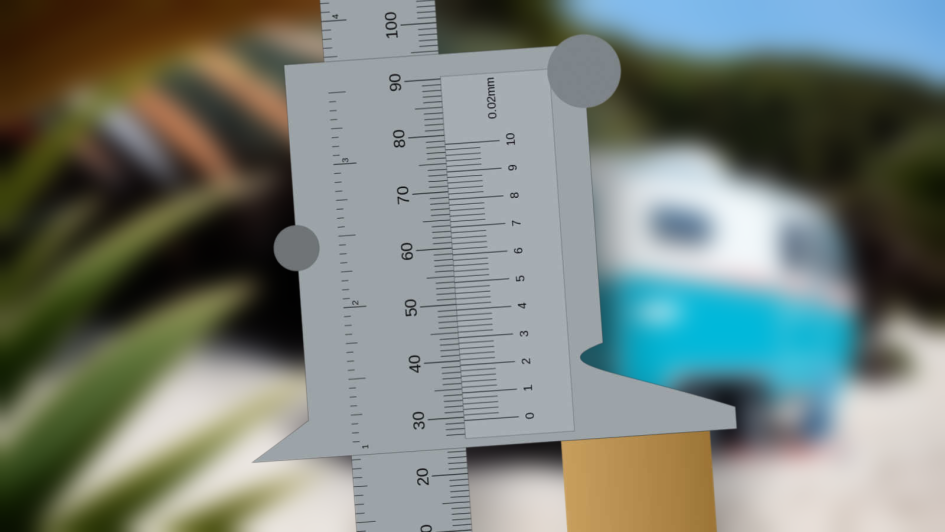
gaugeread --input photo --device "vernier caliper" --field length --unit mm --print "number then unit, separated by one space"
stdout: 29.4 mm
